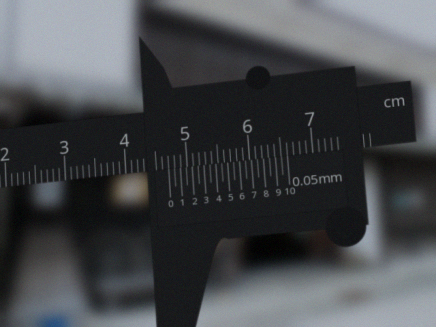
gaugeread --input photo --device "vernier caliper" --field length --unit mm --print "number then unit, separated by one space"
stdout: 47.0 mm
